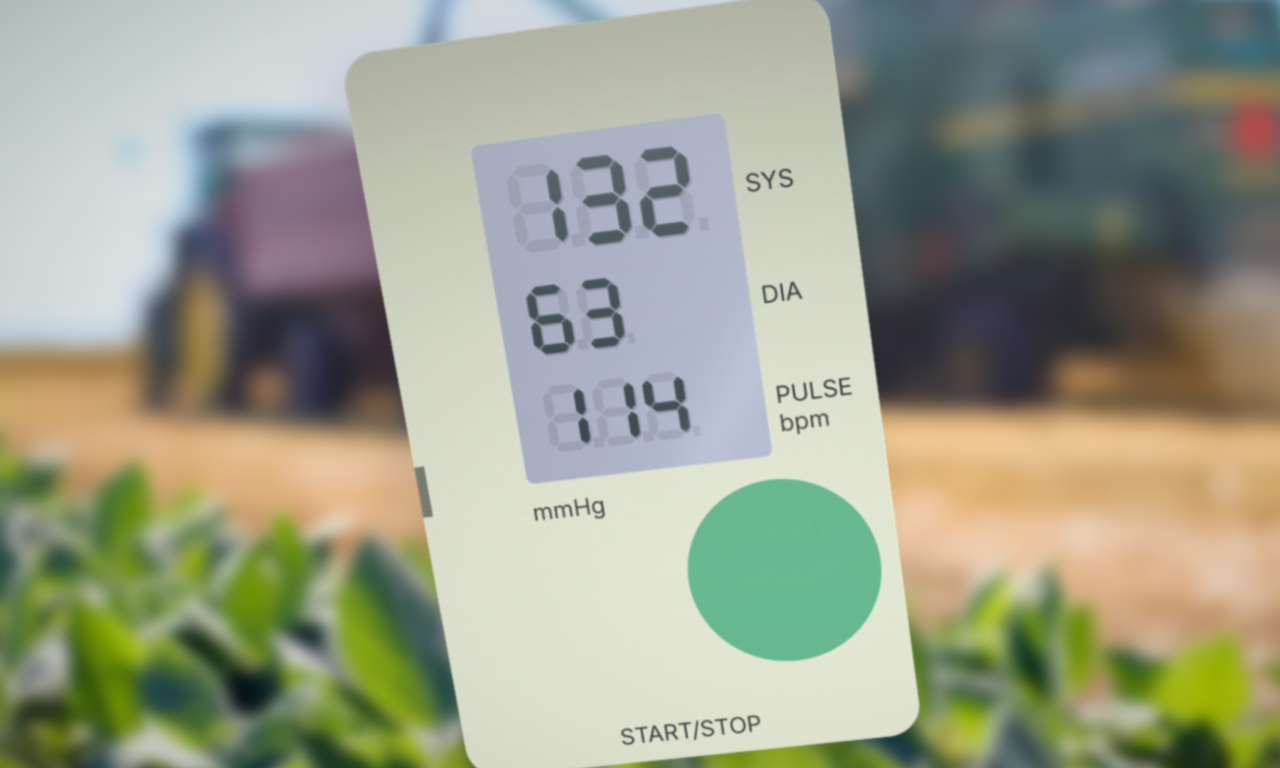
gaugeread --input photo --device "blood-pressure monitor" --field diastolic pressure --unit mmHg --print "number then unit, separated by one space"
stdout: 63 mmHg
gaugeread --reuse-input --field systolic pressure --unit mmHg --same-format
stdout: 132 mmHg
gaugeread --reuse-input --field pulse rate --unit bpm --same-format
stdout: 114 bpm
